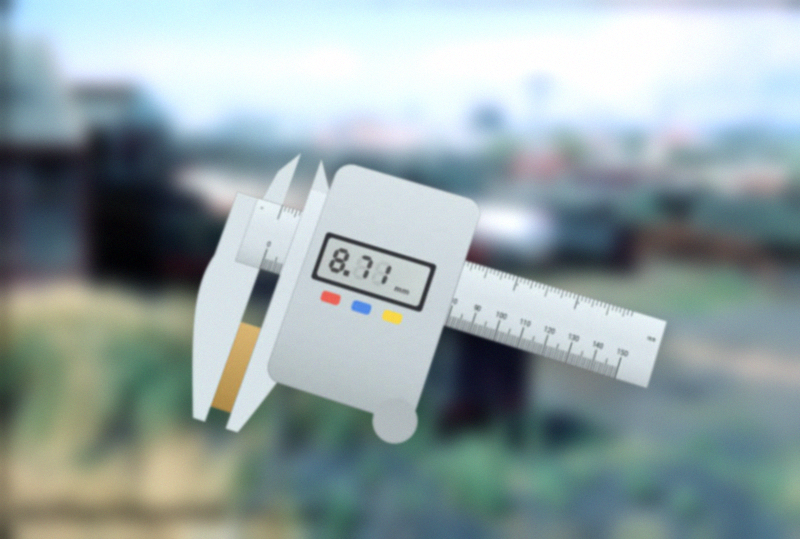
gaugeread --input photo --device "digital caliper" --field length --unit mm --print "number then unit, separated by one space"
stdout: 8.71 mm
